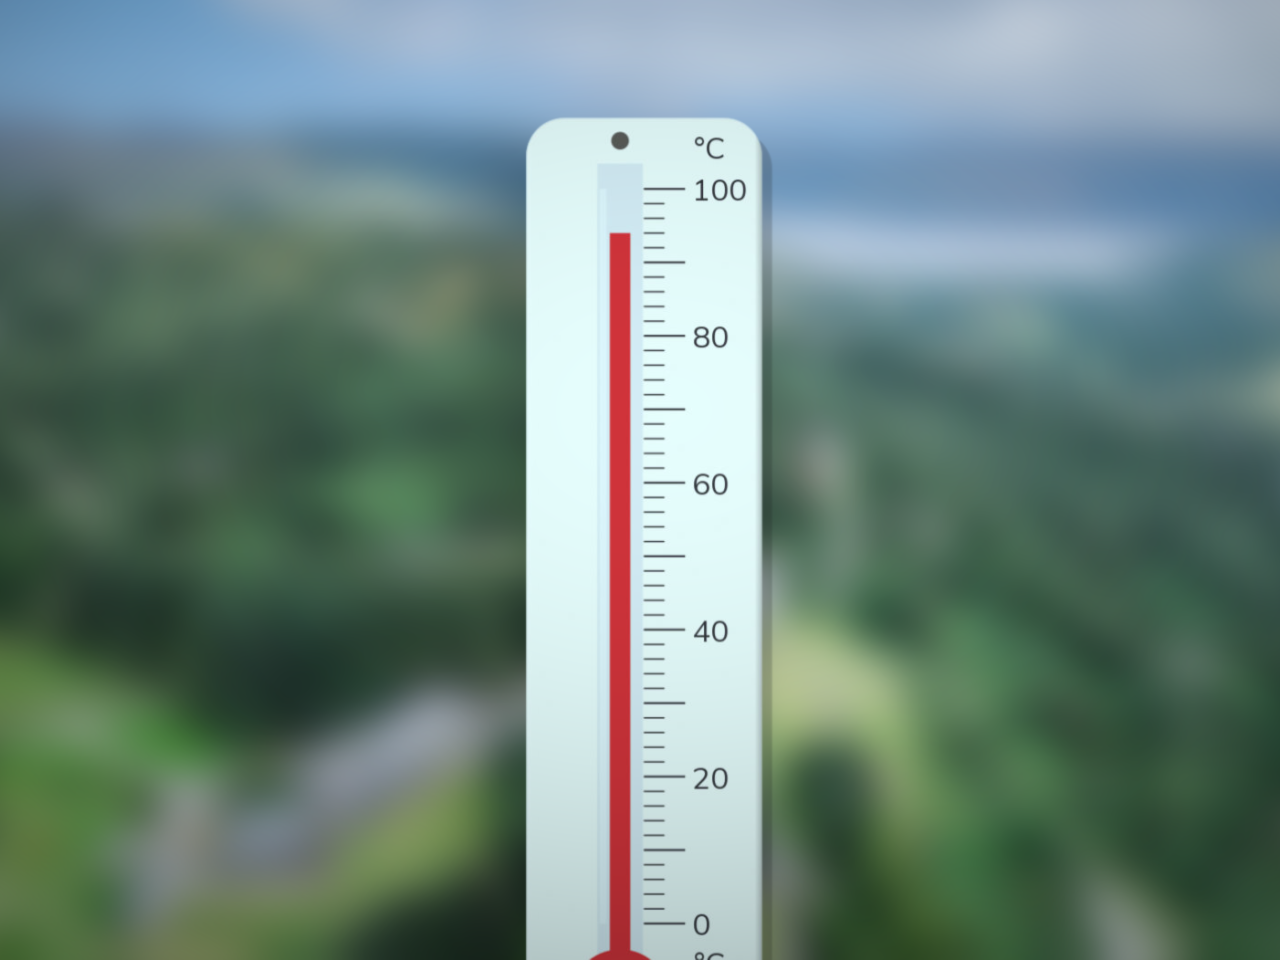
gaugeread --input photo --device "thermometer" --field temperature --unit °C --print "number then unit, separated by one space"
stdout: 94 °C
